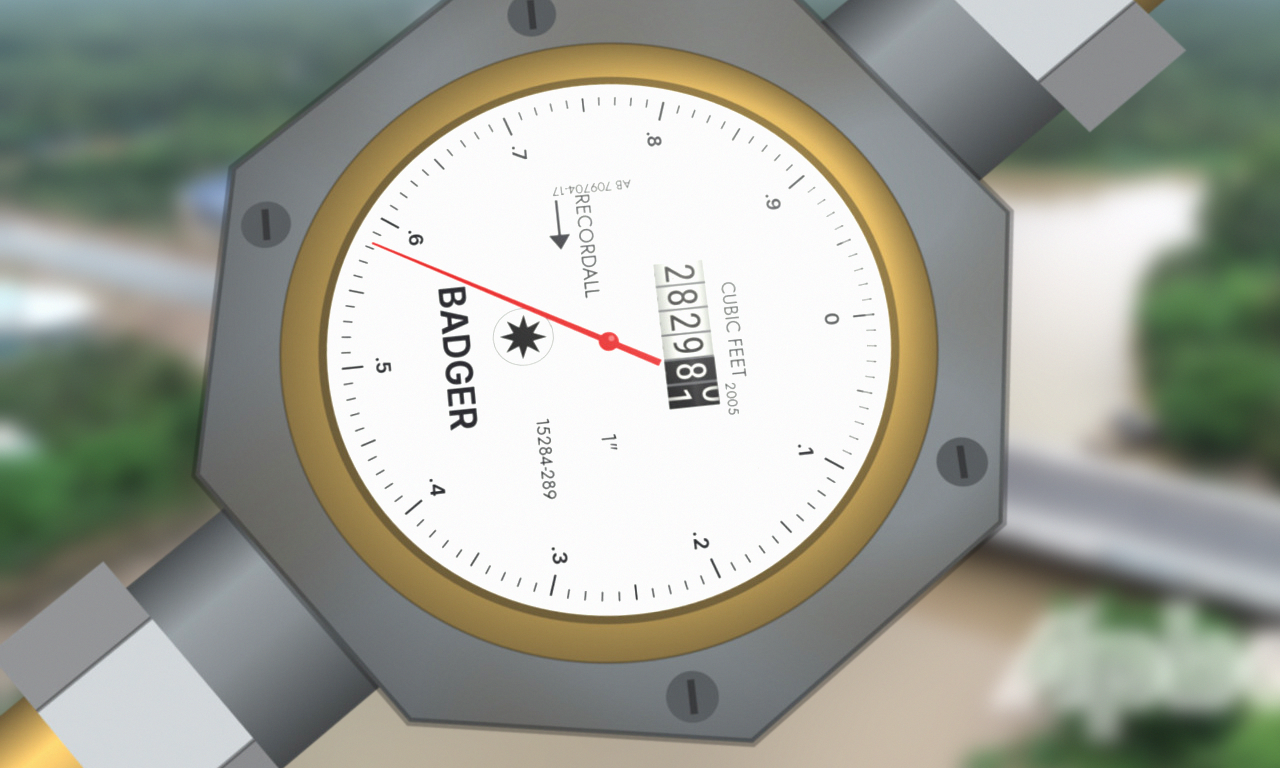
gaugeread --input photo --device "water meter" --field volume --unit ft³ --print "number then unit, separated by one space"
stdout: 282980.58 ft³
